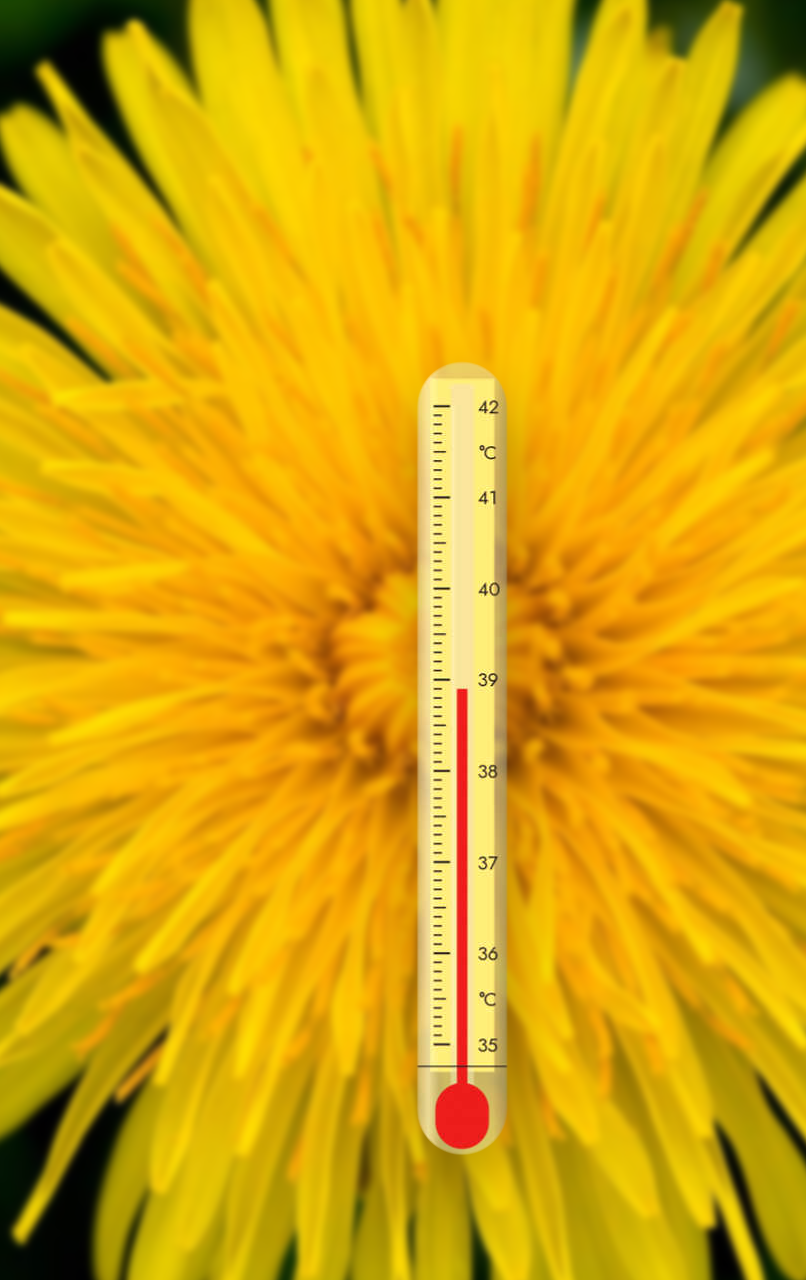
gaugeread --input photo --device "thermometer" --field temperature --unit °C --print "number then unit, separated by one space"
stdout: 38.9 °C
